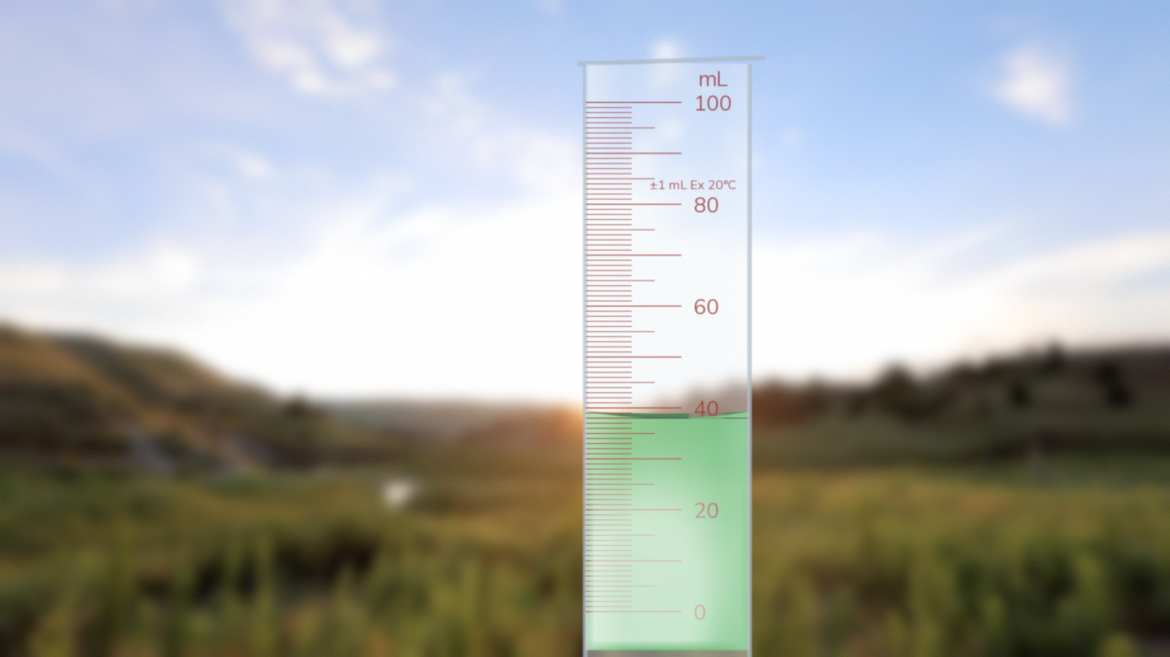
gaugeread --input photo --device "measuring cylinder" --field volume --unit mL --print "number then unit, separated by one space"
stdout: 38 mL
